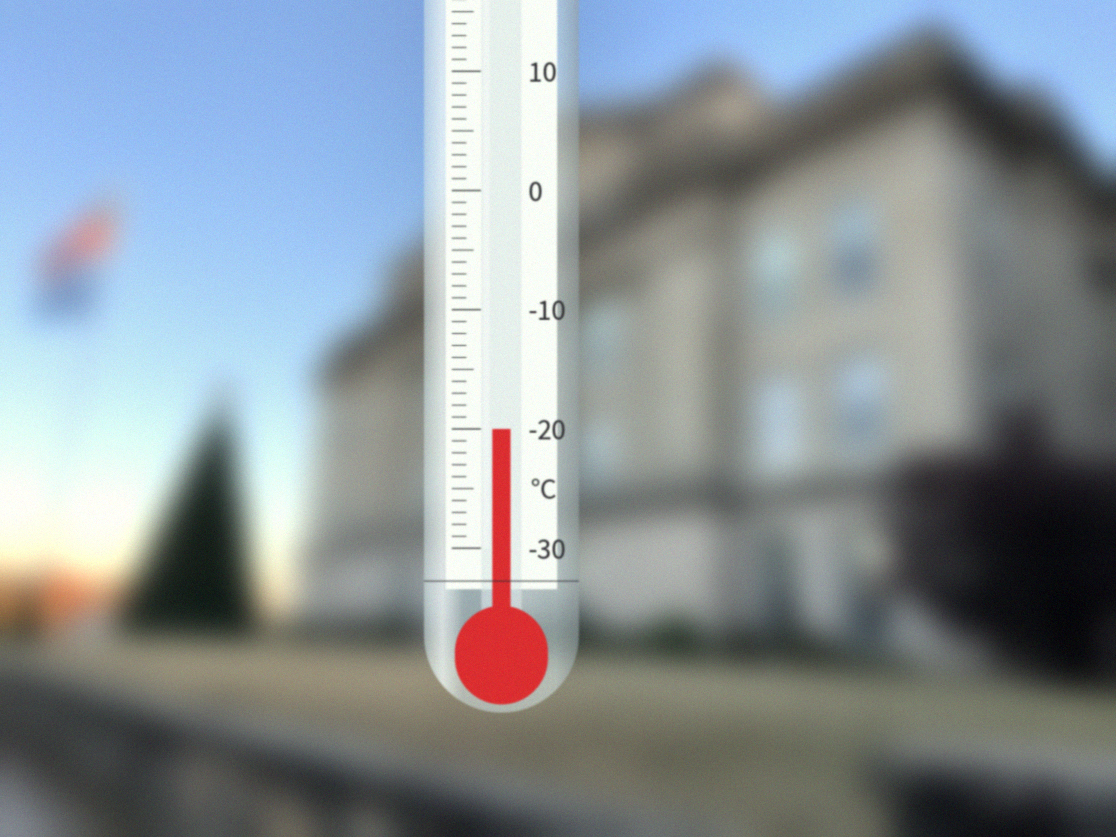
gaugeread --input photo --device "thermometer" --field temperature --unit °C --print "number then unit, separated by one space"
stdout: -20 °C
